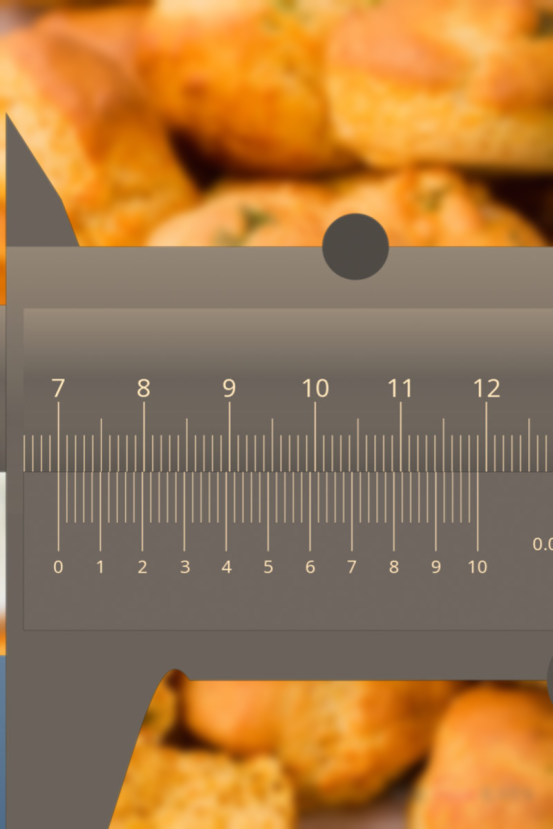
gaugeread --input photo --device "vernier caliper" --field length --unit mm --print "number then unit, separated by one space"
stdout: 70.0 mm
